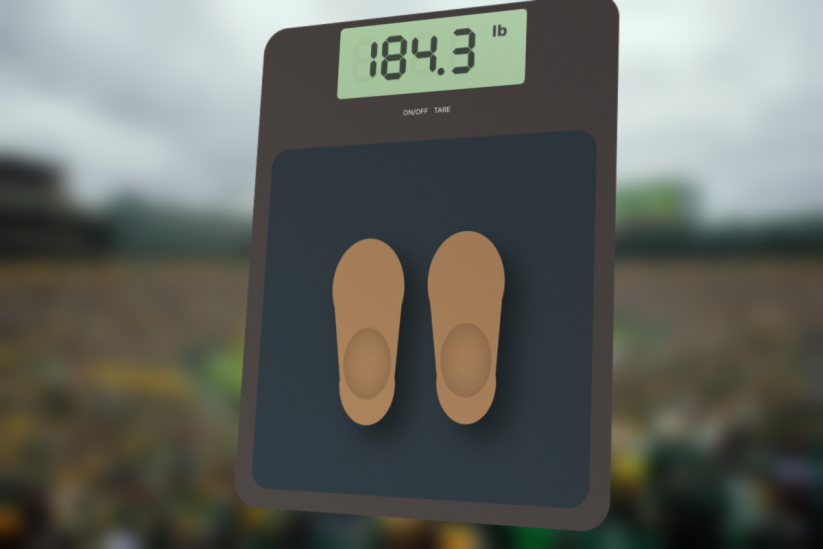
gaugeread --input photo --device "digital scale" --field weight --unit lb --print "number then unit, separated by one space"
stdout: 184.3 lb
